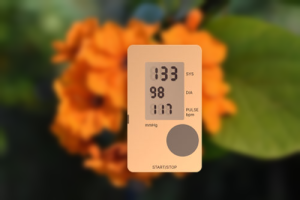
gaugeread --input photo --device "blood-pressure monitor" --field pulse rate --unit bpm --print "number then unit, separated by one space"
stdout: 117 bpm
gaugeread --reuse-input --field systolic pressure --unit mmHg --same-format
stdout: 133 mmHg
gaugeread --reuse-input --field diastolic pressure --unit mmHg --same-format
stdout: 98 mmHg
